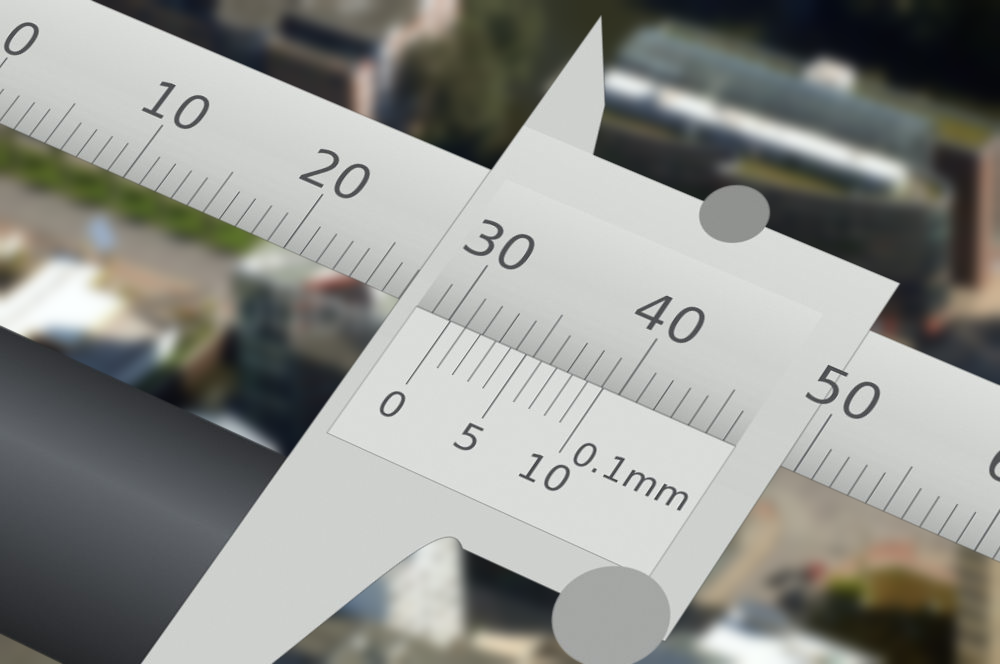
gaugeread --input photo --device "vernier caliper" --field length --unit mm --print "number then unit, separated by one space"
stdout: 30.1 mm
